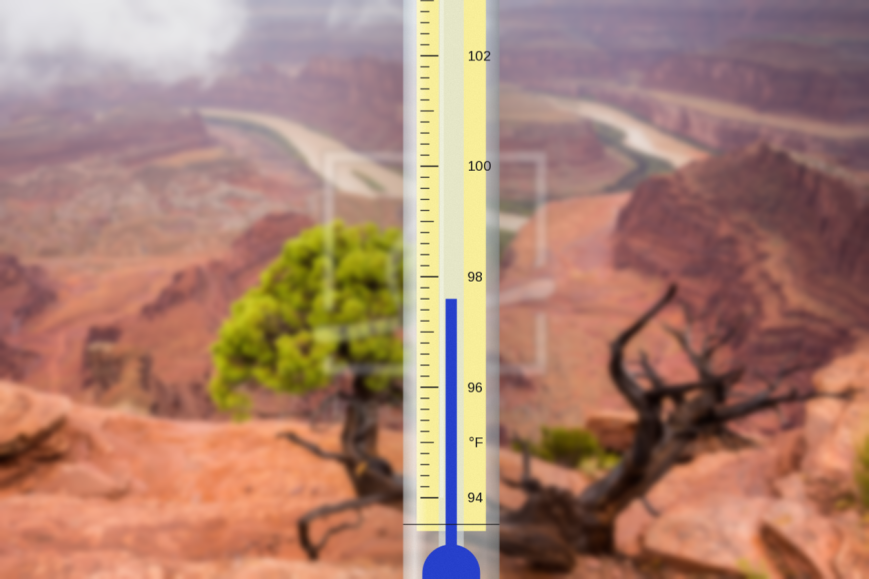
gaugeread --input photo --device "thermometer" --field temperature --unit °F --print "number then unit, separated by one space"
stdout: 97.6 °F
